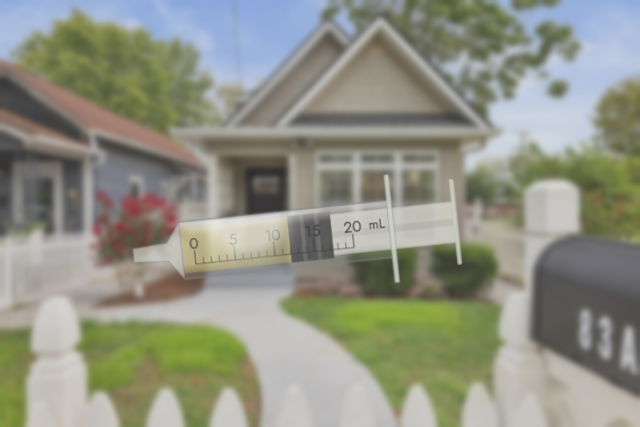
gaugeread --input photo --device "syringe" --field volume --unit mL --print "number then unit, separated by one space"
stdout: 12 mL
